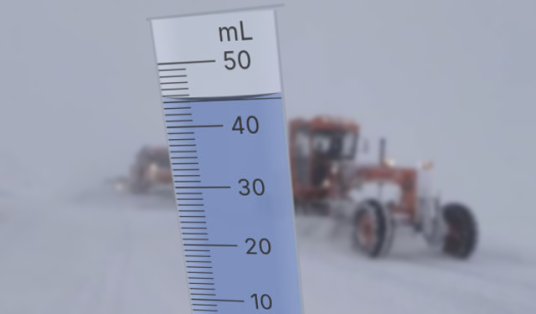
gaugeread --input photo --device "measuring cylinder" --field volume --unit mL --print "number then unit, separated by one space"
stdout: 44 mL
